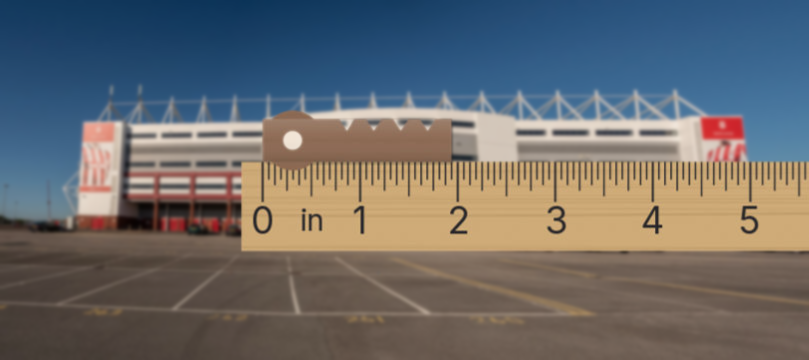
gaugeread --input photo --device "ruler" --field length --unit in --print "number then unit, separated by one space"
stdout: 1.9375 in
